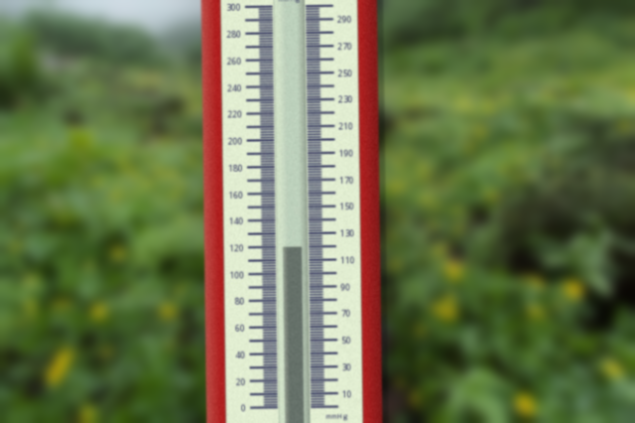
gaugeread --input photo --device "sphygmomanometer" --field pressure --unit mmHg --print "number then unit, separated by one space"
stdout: 120 mmHg
